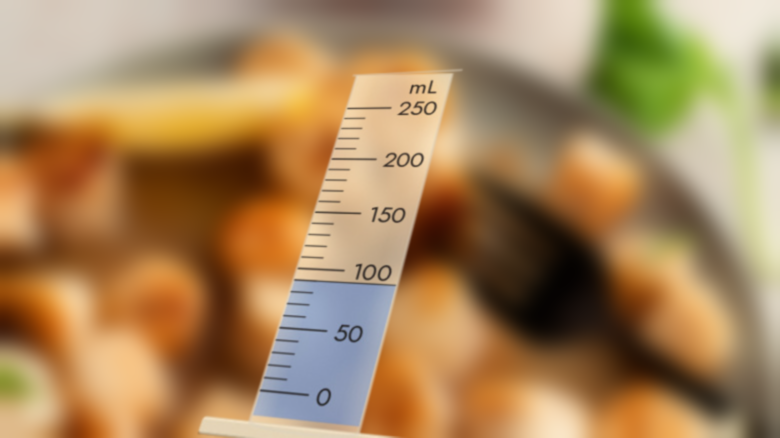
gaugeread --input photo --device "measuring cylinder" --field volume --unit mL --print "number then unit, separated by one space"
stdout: 90 mL
